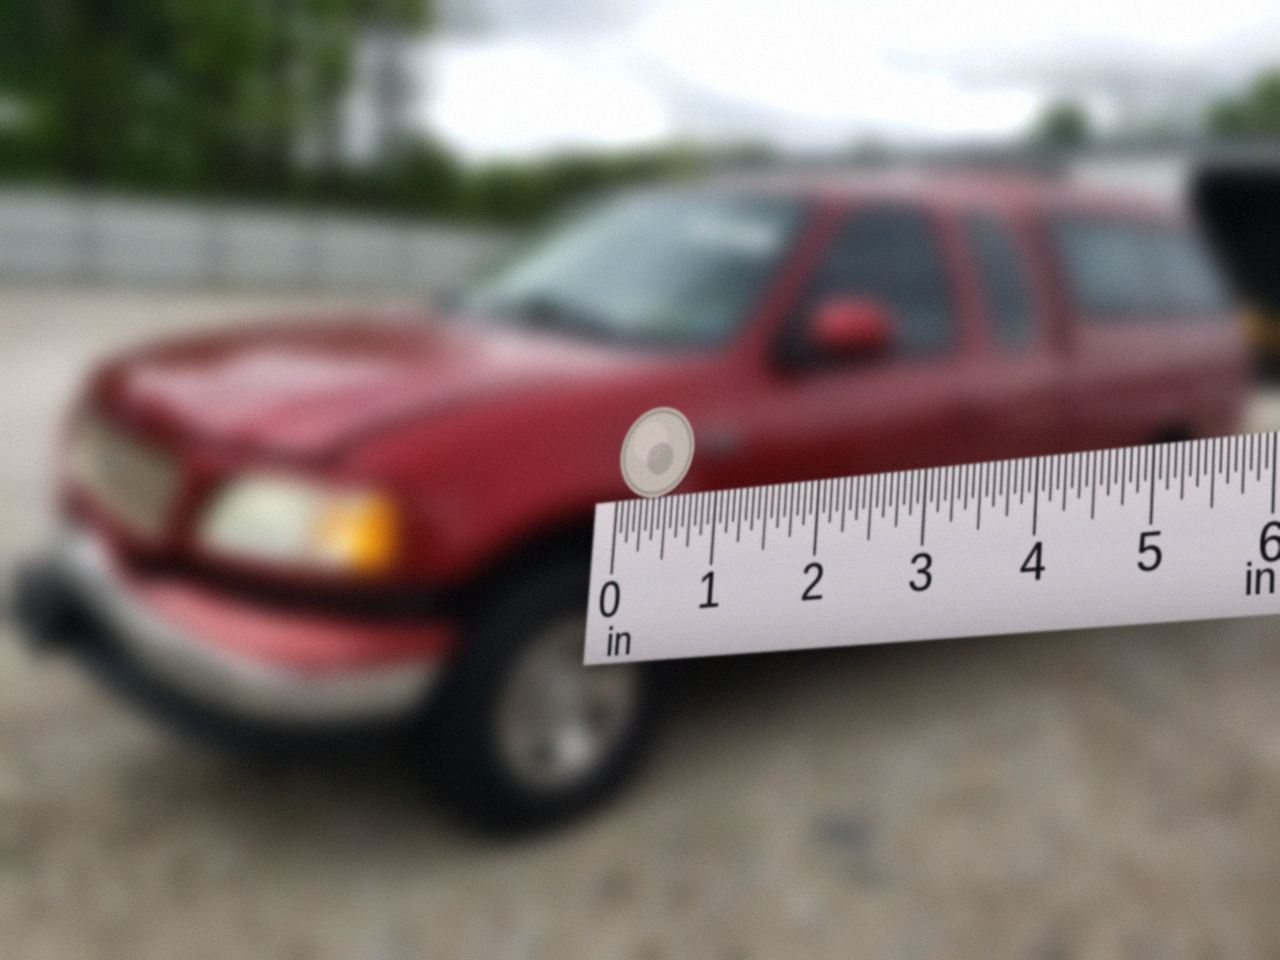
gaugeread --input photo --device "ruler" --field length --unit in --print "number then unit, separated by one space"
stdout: 0.75 in
